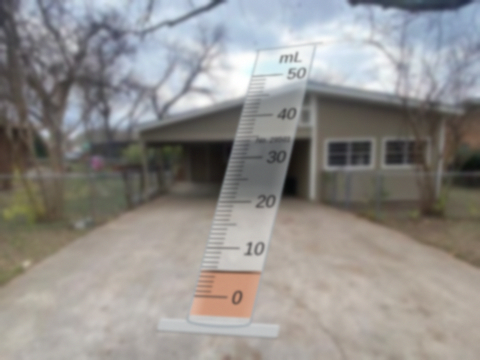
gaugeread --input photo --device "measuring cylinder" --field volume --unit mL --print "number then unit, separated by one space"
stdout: 5 mL
